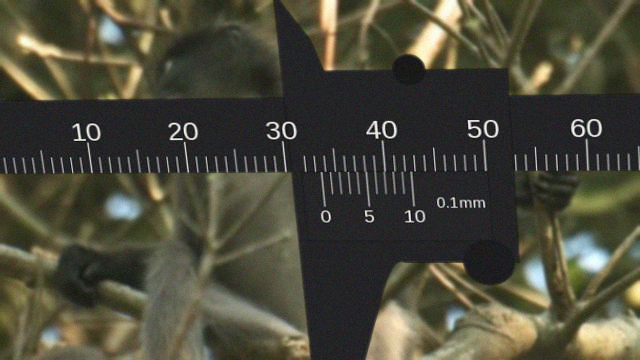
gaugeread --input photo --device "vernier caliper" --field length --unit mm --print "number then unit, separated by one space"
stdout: 33.6 mm
